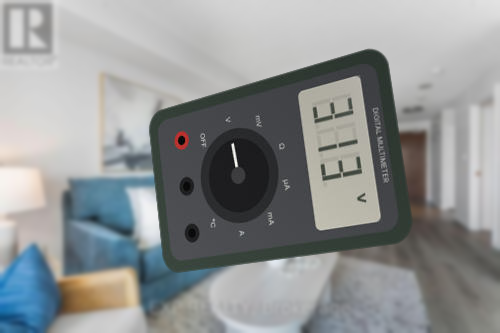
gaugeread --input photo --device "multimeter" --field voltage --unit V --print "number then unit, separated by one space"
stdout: 313 V
